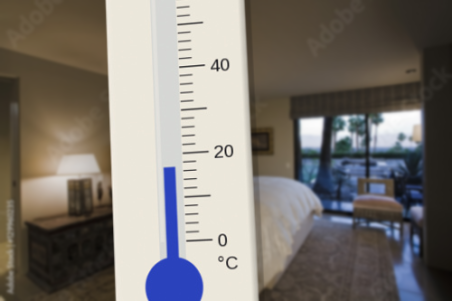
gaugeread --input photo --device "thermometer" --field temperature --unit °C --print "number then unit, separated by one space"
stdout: 17 °C
